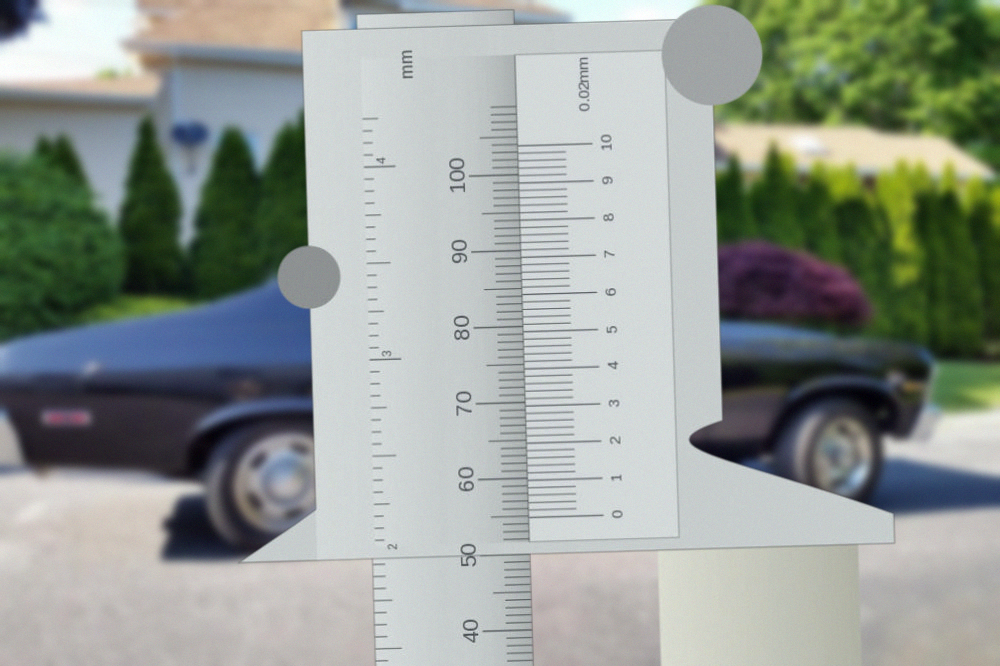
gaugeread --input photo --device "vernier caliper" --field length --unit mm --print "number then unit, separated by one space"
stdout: 54.8 mm
